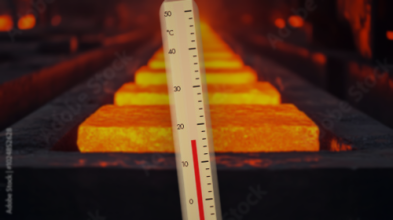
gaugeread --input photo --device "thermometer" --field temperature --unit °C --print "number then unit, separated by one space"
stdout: 16 °C
